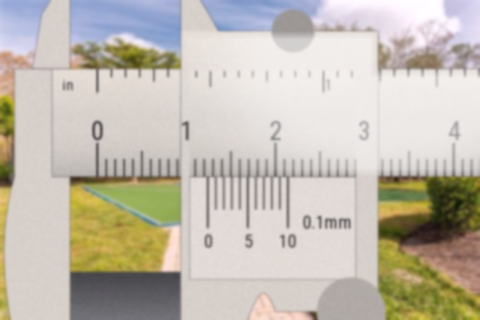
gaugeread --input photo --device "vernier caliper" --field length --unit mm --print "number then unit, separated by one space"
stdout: 12.4 mm
